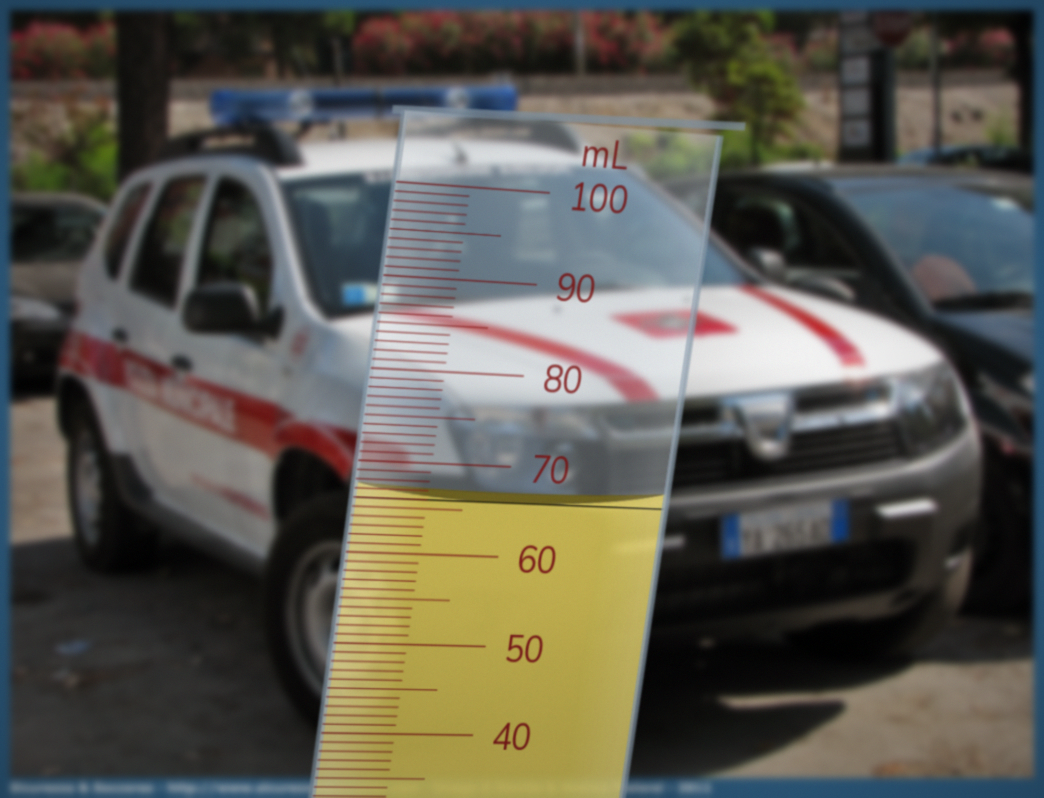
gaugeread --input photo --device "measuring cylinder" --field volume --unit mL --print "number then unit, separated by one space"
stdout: 66 mL
